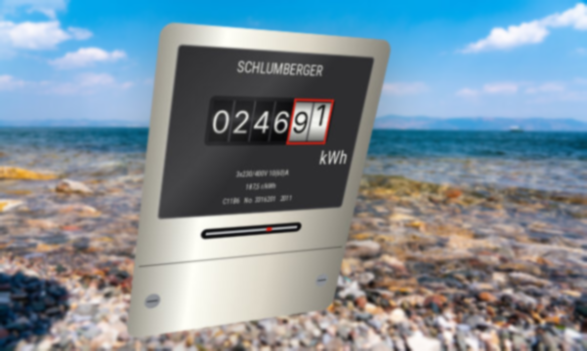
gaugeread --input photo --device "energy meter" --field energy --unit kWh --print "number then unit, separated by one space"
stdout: 246.91 kWh
